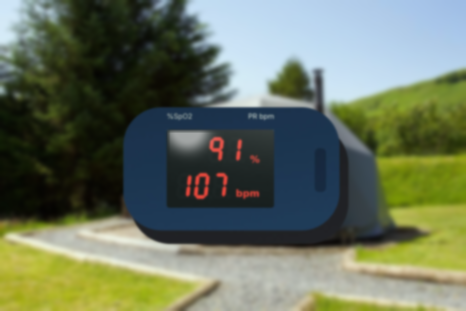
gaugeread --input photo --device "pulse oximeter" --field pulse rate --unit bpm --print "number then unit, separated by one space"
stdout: 107 bpm
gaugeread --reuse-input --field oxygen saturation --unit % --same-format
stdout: 91 %
